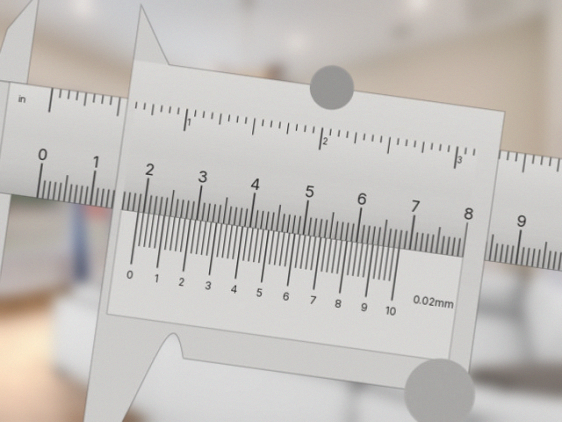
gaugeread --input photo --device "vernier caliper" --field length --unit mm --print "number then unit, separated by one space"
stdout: 19.0 mm
